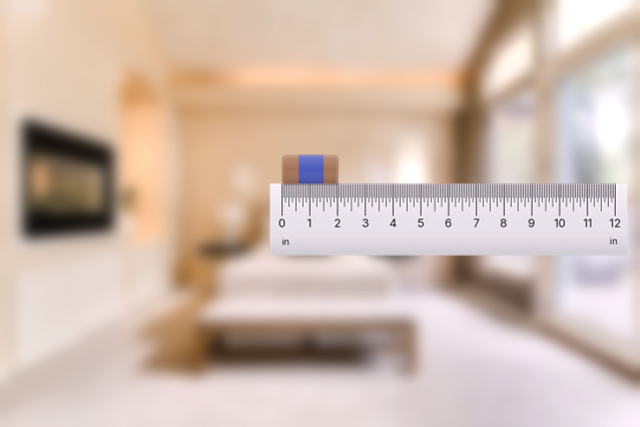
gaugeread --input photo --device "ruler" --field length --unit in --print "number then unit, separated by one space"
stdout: 2 in
